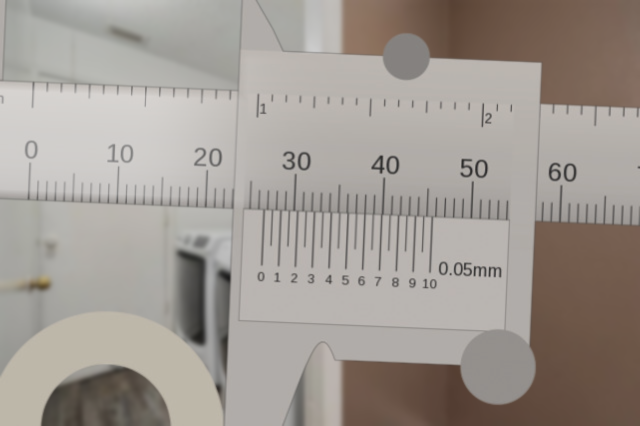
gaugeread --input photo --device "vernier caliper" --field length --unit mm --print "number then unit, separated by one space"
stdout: 26.6 mm
